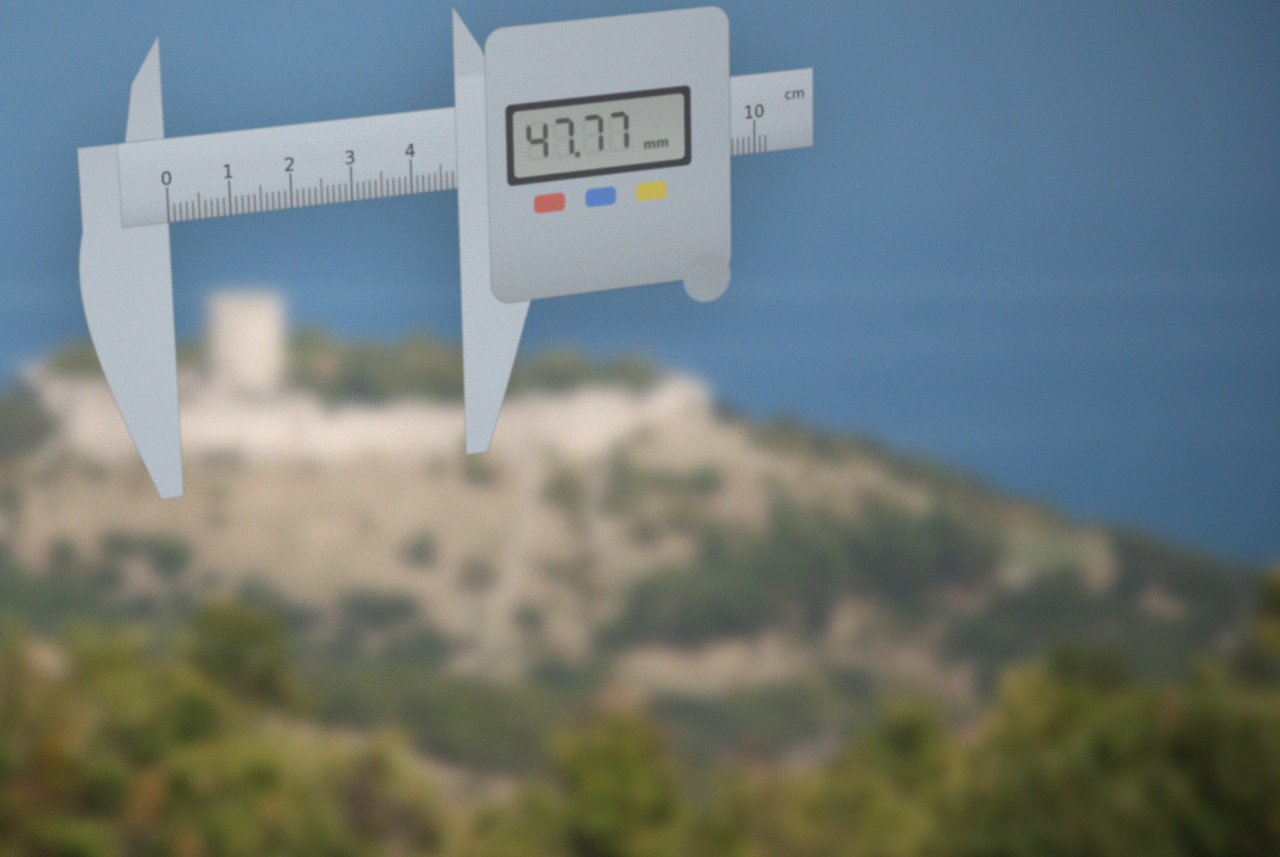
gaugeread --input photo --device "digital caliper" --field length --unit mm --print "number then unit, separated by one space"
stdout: 47.77 mm
